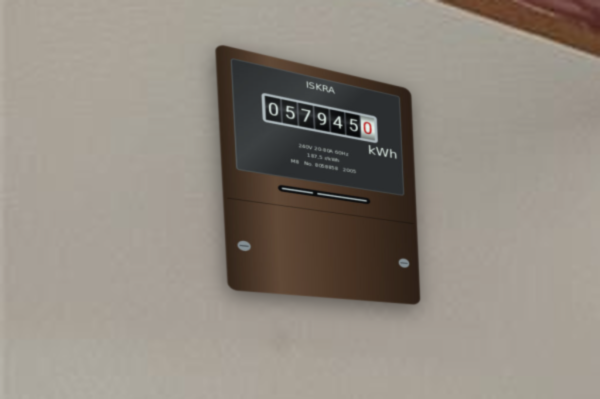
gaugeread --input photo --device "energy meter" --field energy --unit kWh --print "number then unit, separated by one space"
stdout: 57945.0 kWh
